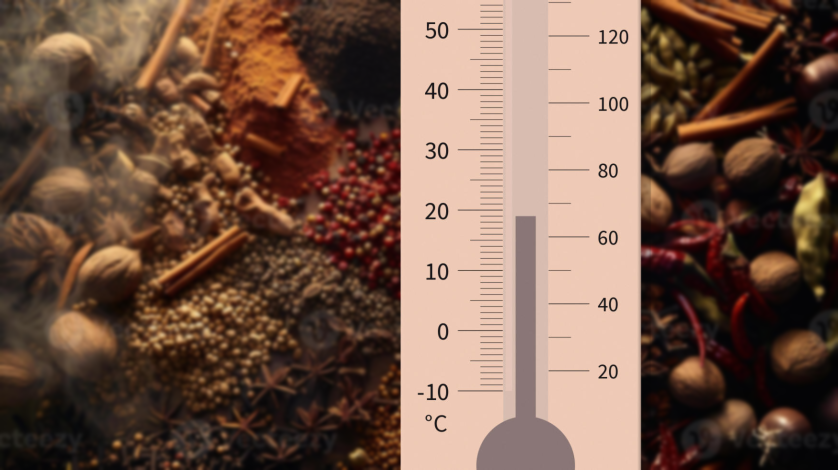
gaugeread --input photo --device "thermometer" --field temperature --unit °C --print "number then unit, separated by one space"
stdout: 19 °C
